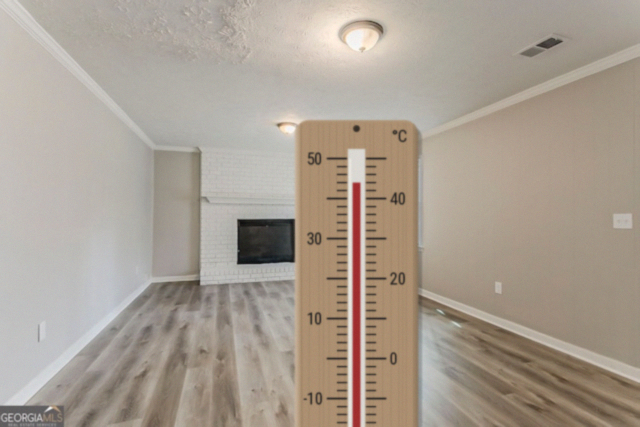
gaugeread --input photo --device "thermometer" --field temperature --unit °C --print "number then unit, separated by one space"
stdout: 44 °C
